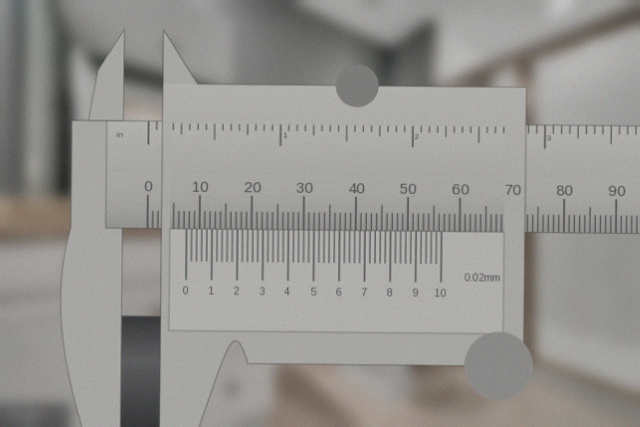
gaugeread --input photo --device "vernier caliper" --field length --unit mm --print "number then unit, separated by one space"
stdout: 7.5 mm
